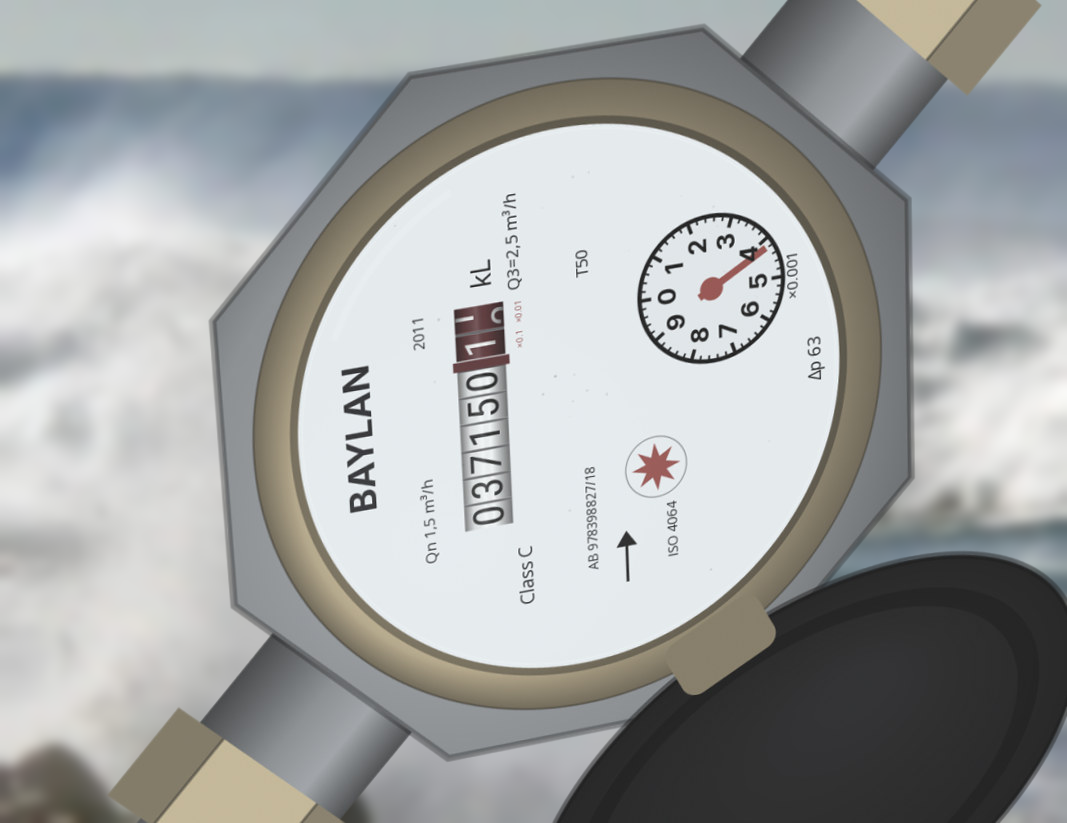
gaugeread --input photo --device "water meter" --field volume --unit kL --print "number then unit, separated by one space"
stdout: 37150.114 kL
